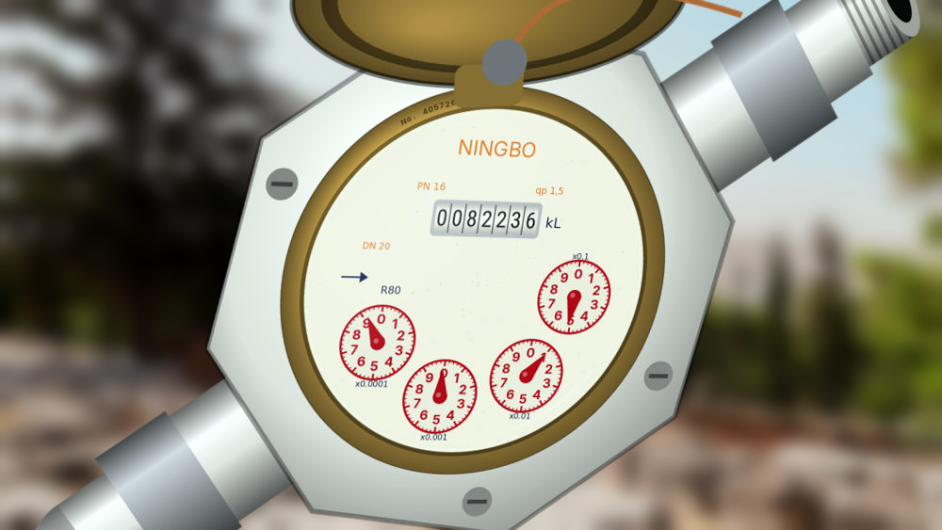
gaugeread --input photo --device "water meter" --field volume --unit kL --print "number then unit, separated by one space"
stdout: 82236.5099 kL
